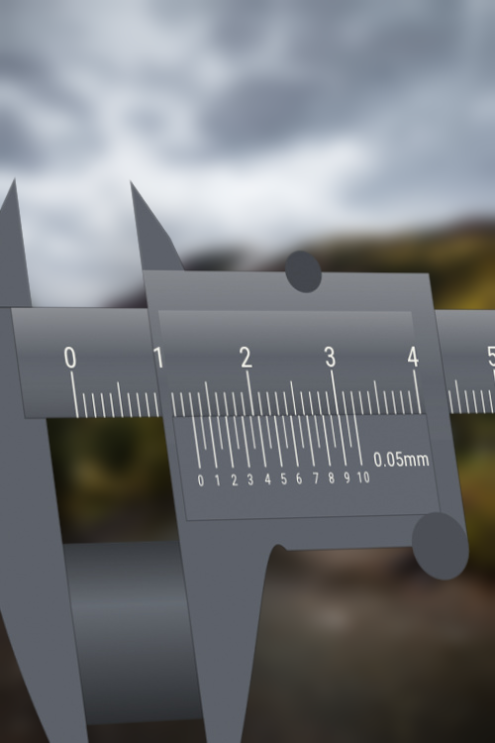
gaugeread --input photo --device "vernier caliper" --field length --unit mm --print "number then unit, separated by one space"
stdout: 13.0 mm
